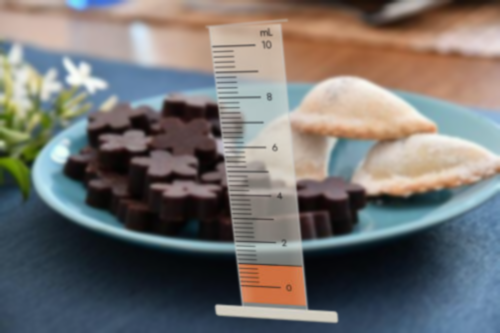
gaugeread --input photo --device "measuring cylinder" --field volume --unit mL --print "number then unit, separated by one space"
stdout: 1 mL
